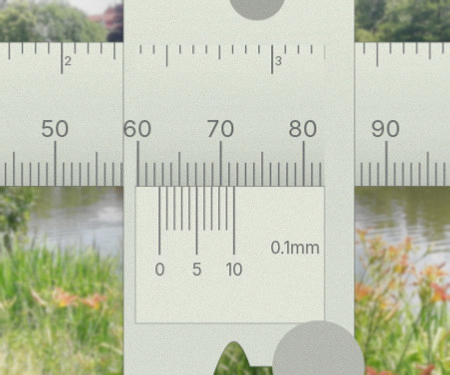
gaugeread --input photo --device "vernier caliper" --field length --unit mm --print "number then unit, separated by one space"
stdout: 62.6 mm
